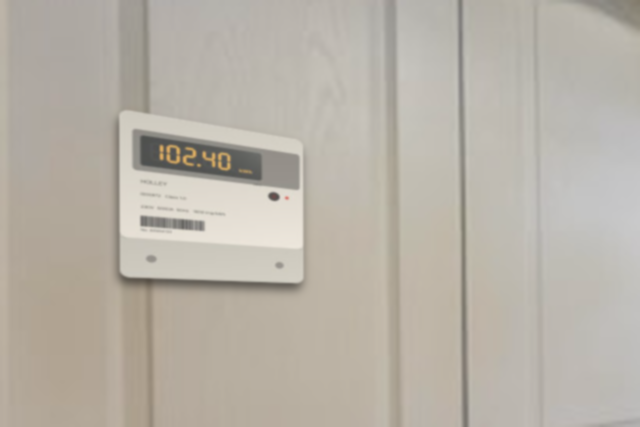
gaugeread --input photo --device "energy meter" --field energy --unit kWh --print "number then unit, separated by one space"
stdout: 102.40 kWh
